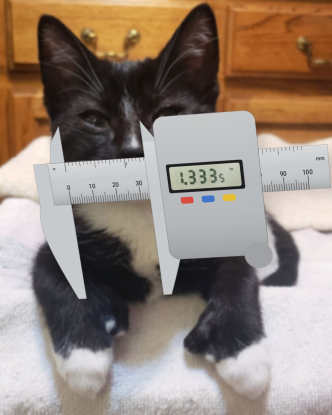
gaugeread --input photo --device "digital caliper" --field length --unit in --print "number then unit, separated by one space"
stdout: 1.3335 in
